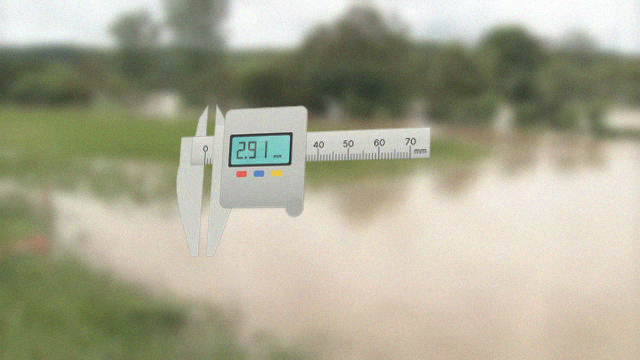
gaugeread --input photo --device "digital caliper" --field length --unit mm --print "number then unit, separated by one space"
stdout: 2.91 mm
